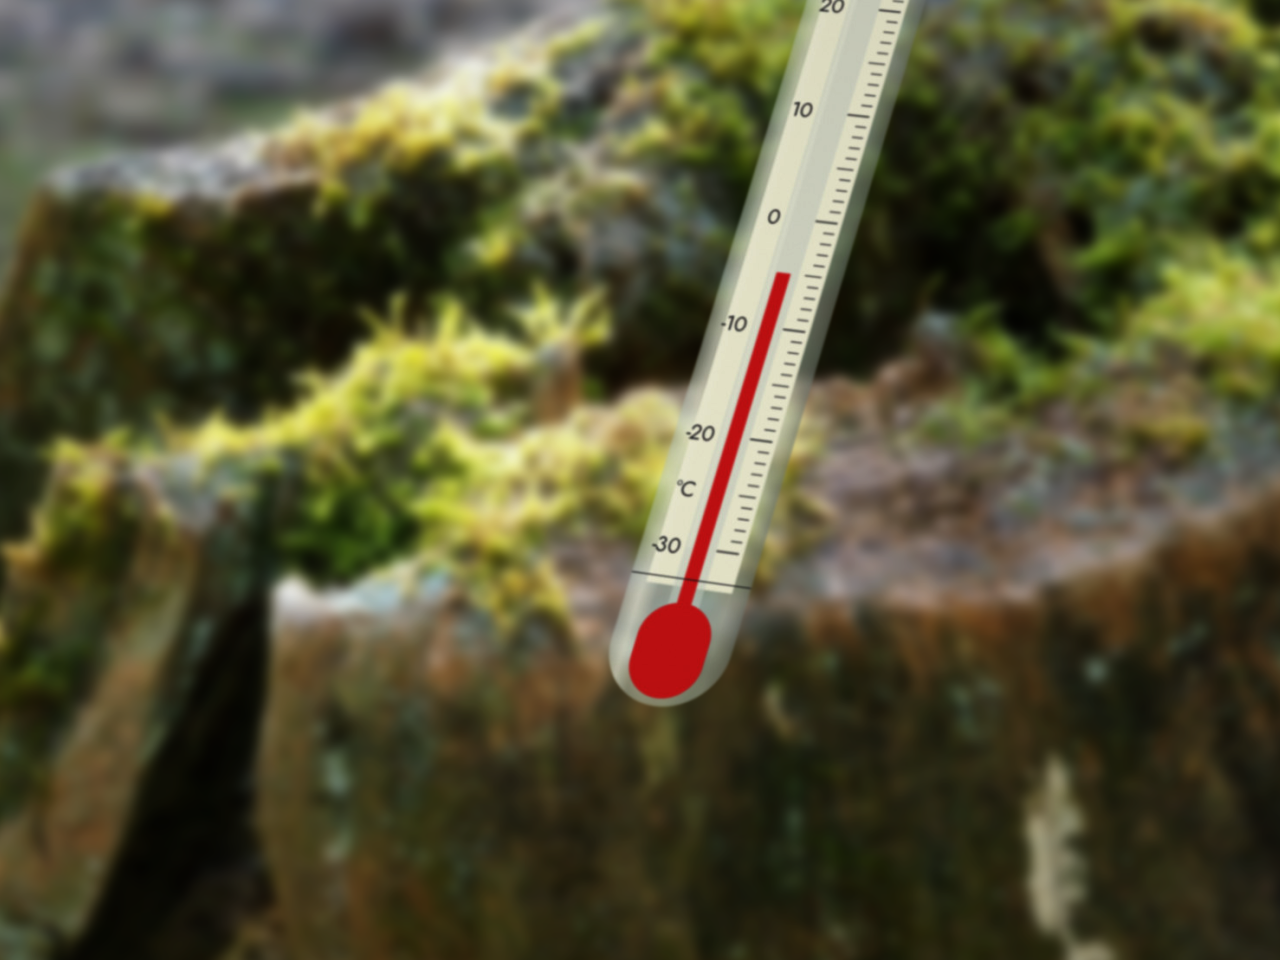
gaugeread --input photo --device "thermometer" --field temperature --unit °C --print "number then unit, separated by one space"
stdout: -5 °C
